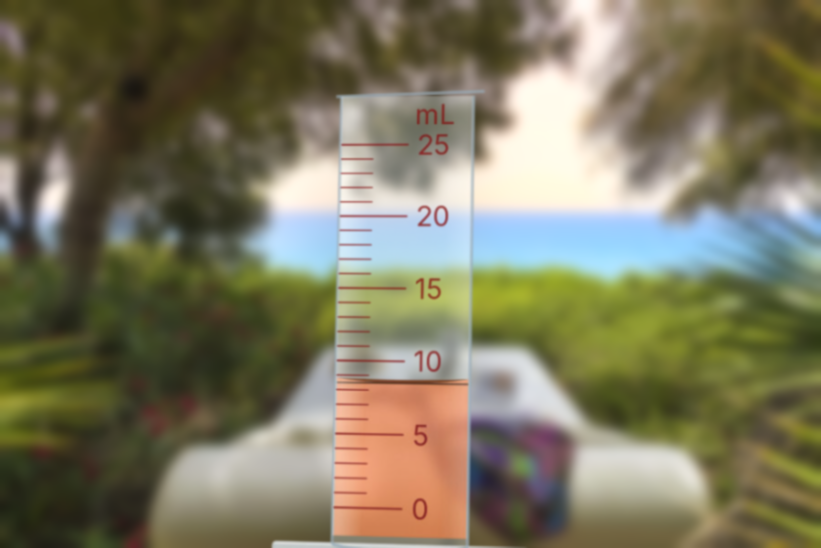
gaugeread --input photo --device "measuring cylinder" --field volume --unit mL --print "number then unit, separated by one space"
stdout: 8.5 mL
